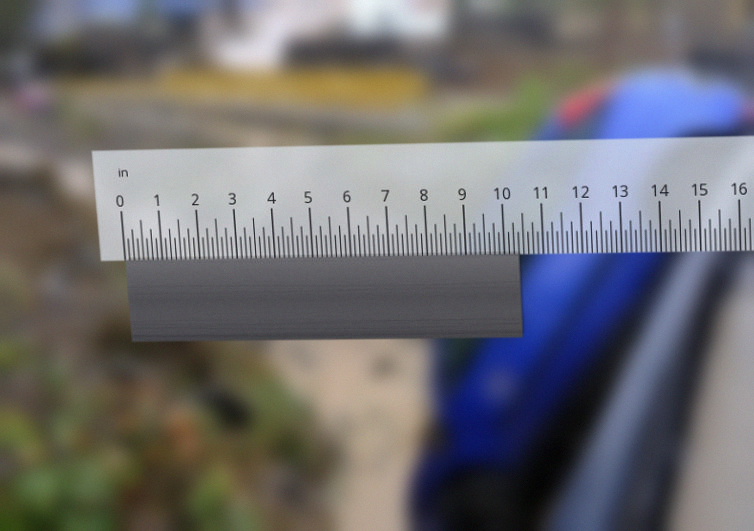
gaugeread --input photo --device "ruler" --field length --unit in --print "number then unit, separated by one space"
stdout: 10.375 in
